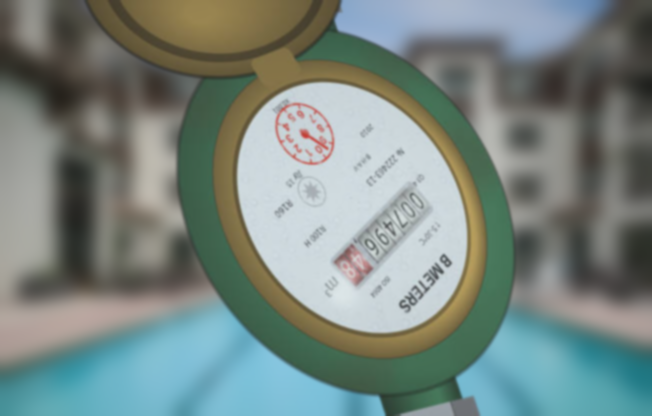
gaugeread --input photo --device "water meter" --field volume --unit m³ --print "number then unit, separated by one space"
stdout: 7496.479 m³
